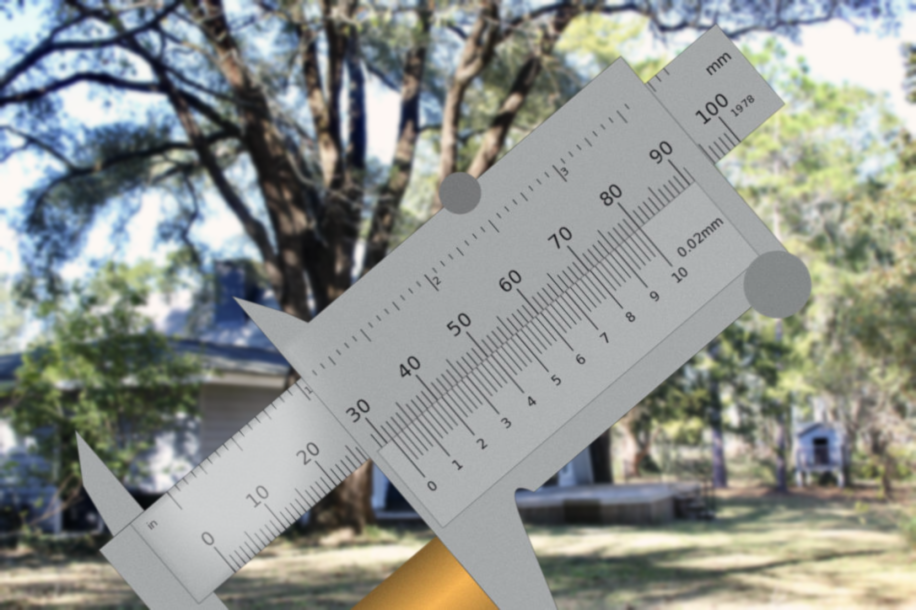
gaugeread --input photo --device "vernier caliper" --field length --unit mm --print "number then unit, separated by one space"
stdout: 31.0 mm
